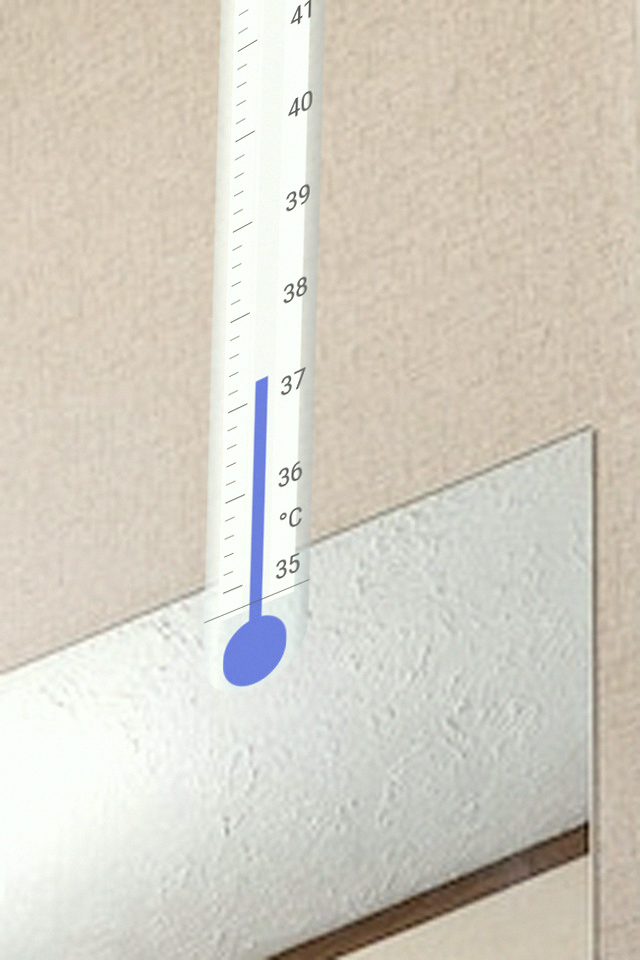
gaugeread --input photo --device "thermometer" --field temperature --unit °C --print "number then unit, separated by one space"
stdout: 37.2 °C
